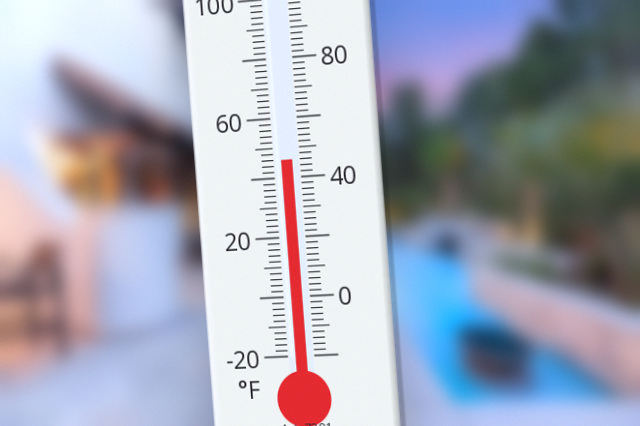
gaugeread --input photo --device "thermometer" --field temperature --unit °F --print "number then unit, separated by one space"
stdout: 46 °F
